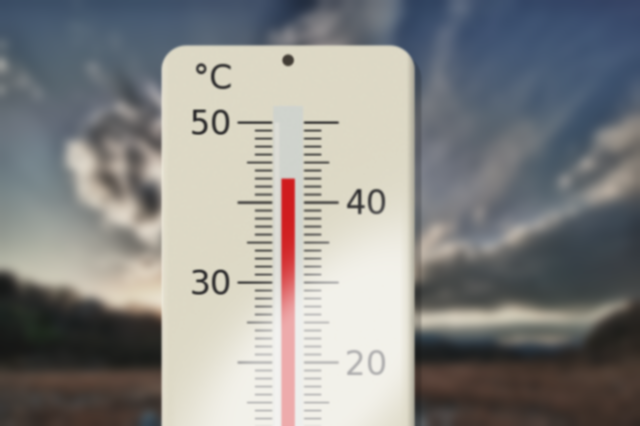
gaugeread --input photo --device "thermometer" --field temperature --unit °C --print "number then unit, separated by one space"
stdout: 43 °C
